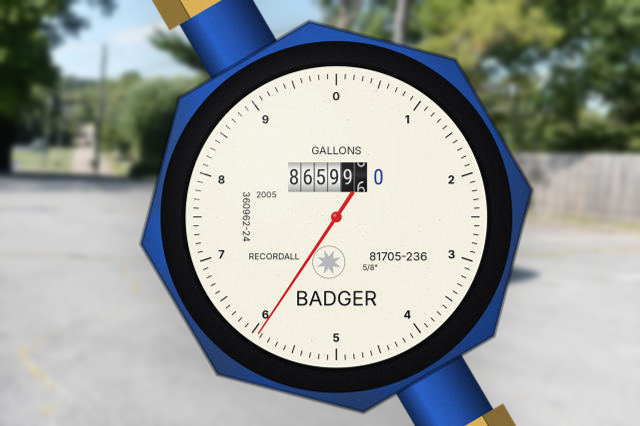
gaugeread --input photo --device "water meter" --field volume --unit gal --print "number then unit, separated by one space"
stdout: 8659955.9 gal
